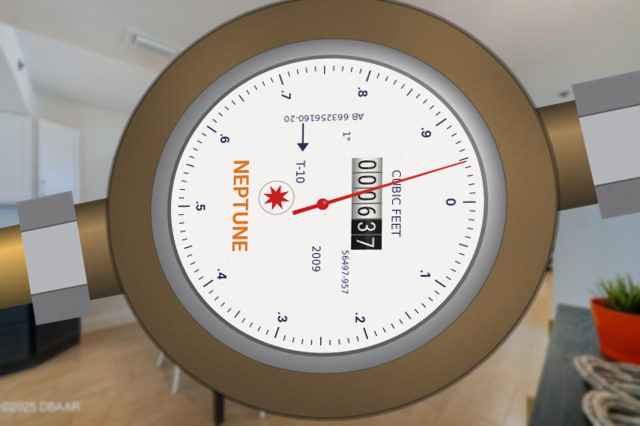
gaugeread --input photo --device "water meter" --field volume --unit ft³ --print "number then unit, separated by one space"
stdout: 636.95 ft³
